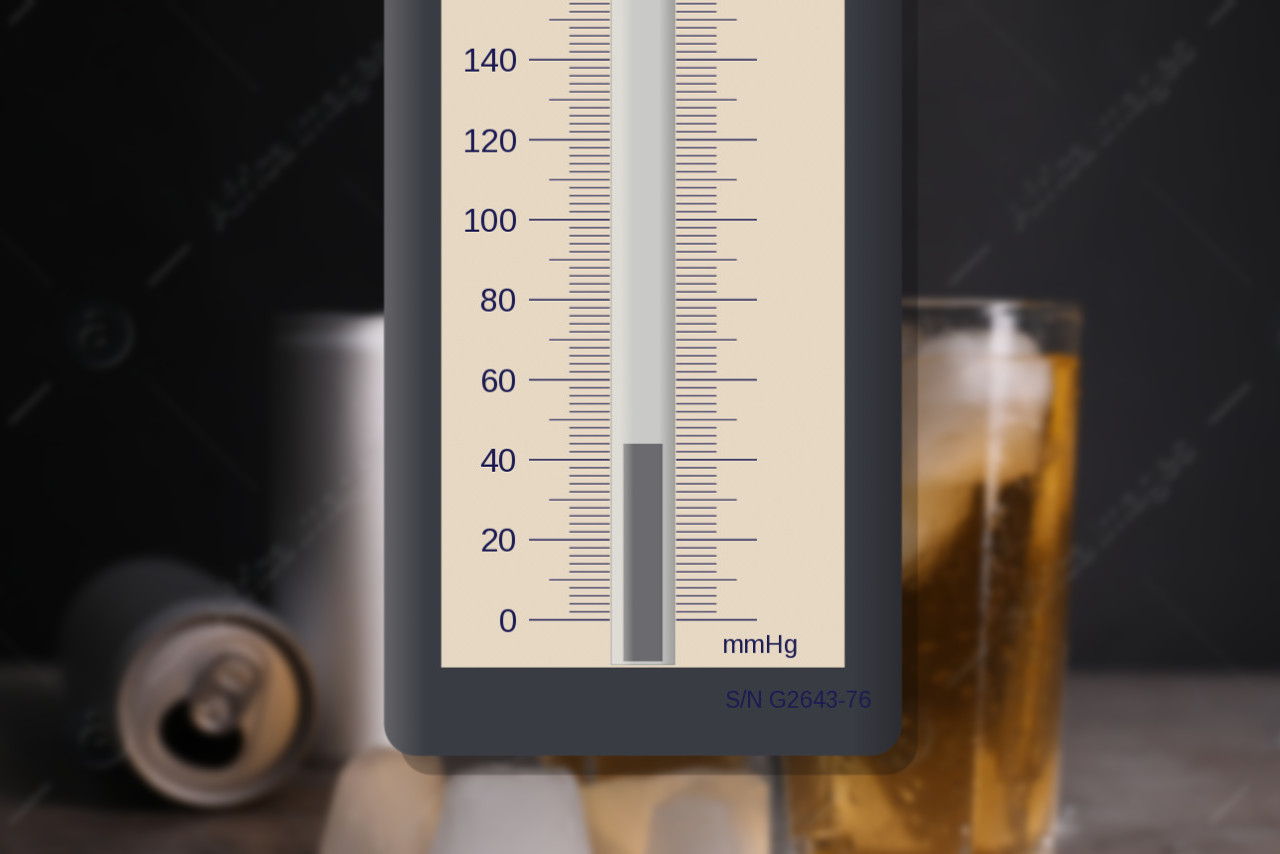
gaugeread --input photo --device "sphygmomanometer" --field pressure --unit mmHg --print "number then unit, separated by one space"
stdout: 44 mmHg
